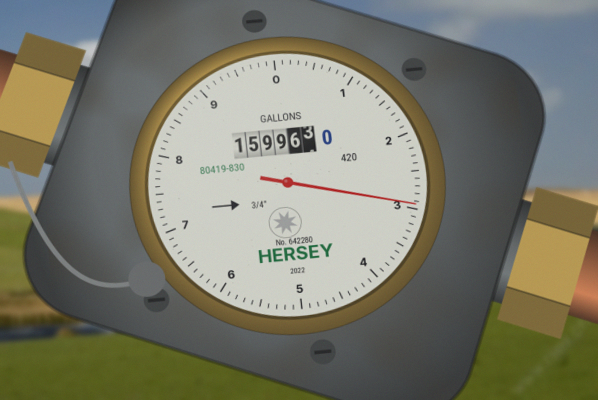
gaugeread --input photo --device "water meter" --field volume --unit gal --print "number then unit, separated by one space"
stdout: 1599632.9 gal
